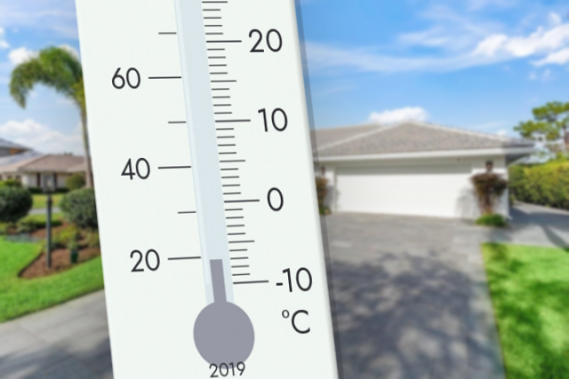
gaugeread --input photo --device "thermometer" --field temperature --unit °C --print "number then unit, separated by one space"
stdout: -7 °C
